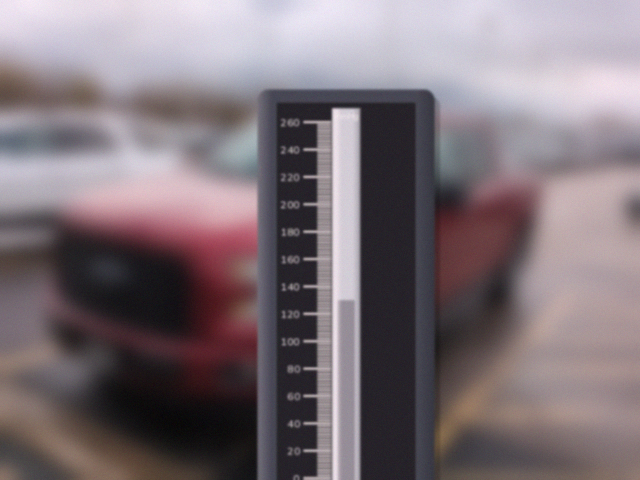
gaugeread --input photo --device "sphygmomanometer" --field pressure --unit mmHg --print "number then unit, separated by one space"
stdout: 130 mmHg
